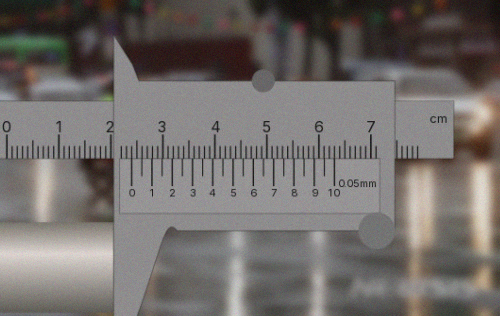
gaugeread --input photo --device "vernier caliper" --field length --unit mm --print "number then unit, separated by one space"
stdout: 24.0 mm
